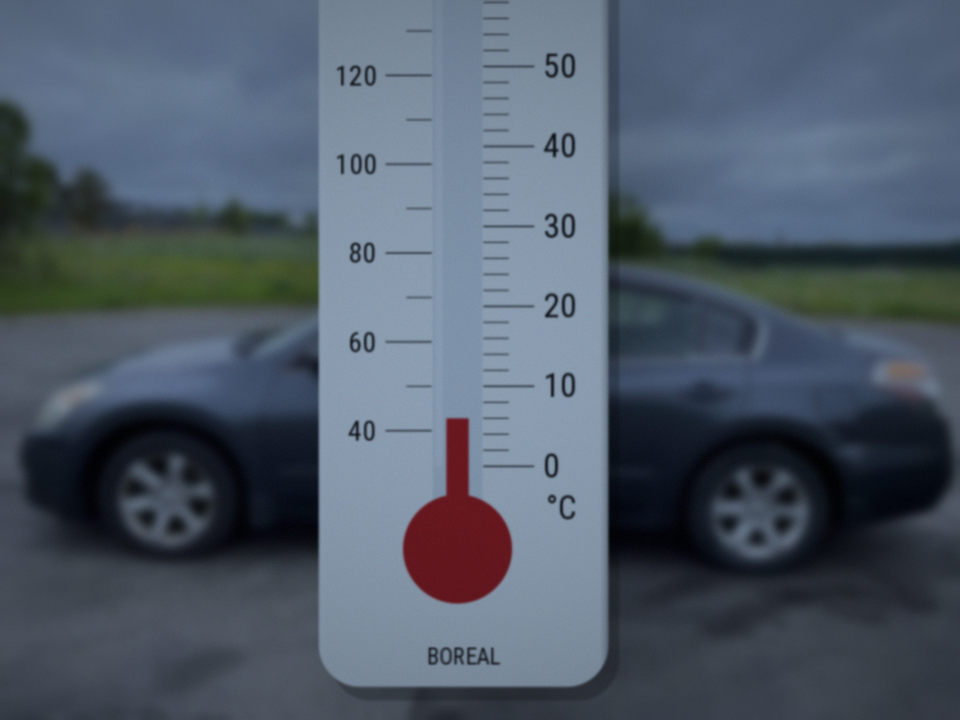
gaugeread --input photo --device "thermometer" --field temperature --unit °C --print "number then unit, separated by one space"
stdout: 6 °C
